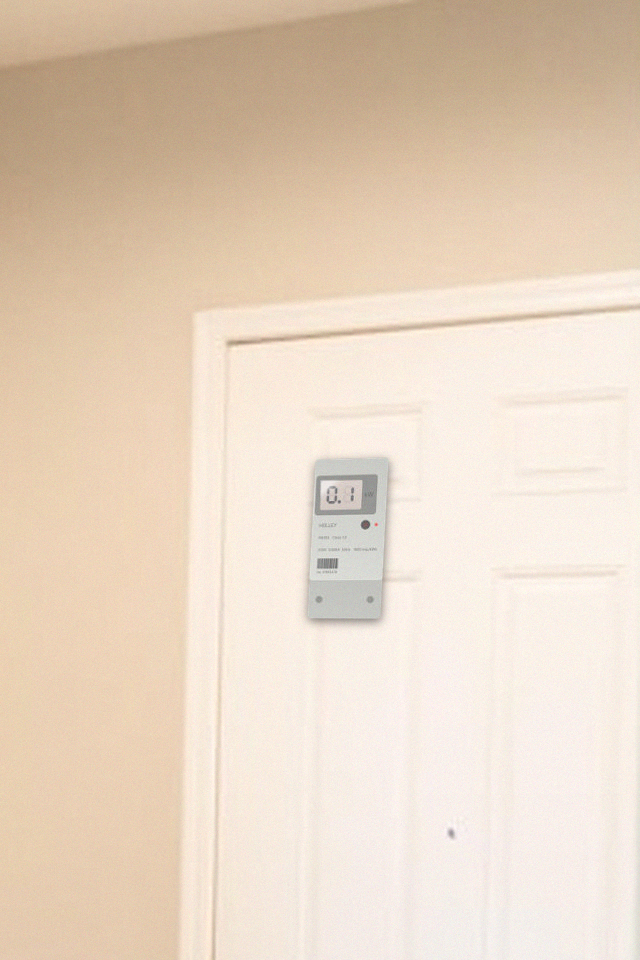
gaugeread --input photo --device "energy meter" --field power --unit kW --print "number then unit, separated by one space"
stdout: 0.1 kW
